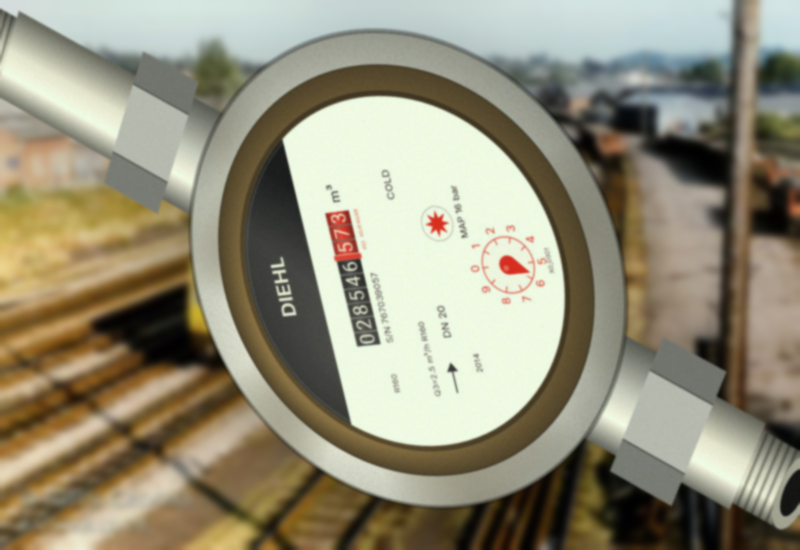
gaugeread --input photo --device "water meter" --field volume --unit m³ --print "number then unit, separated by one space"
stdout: 28546.5735 m³
